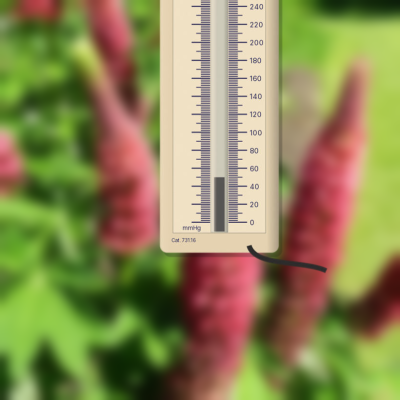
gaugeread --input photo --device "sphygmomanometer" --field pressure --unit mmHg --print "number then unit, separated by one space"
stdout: 50 mmHg
